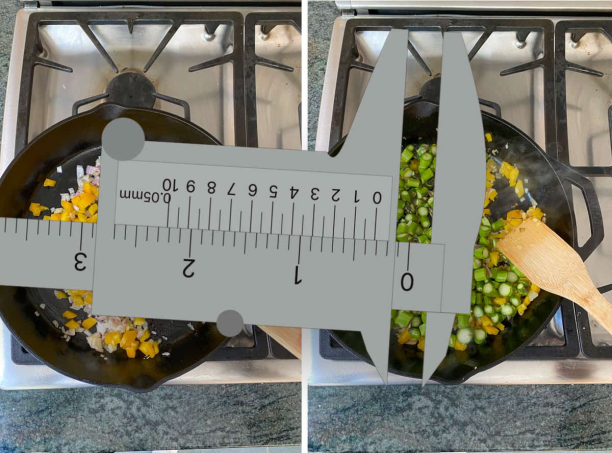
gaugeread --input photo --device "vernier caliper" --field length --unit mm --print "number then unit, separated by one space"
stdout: 3.2 mm
